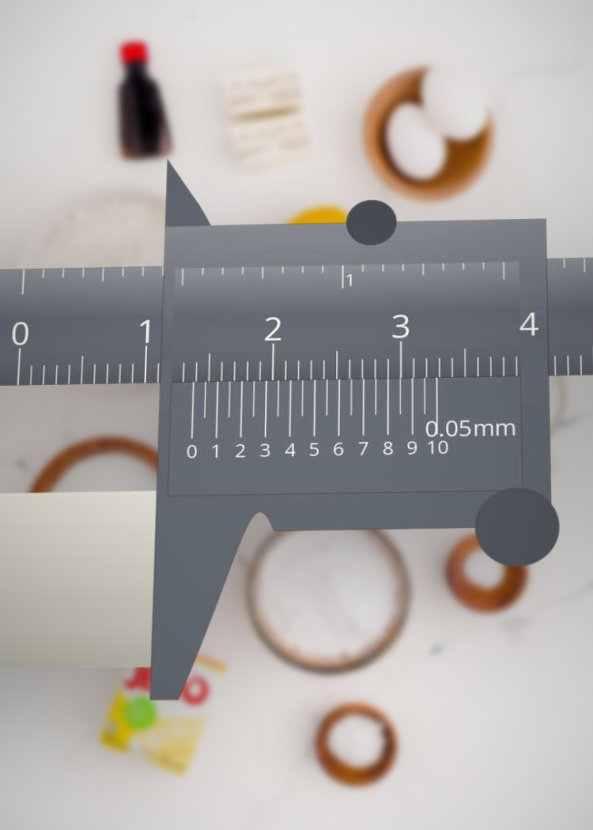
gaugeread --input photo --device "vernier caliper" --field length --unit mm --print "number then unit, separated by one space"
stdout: 13.8 mm
